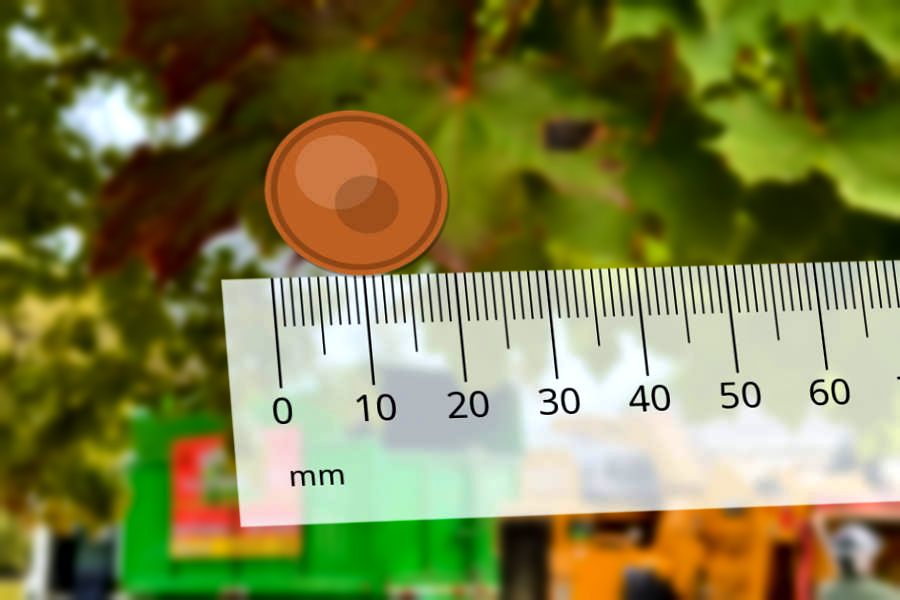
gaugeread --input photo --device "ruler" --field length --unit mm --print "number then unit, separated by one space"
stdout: 20 mm
